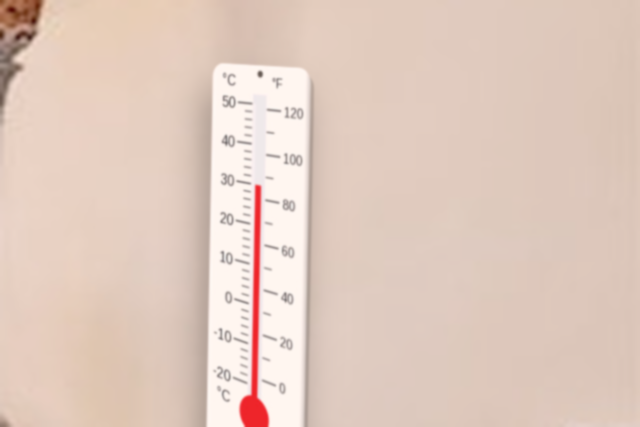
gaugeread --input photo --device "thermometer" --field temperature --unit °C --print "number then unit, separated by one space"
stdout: 30 °C
